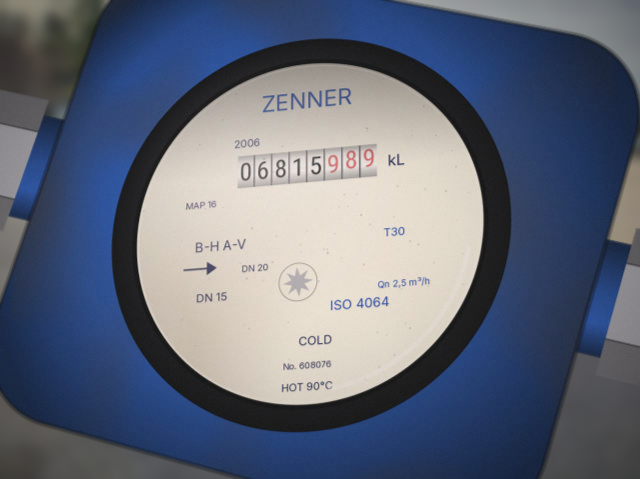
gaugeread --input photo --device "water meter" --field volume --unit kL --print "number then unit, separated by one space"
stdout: 6815.989 kL
